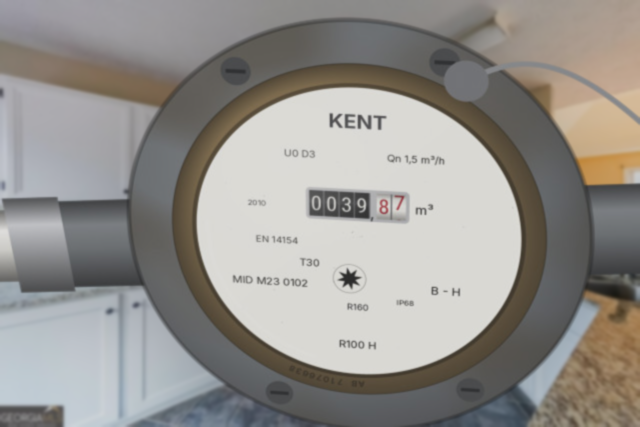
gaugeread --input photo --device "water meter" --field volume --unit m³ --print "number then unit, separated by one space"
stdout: 39.87 m³
